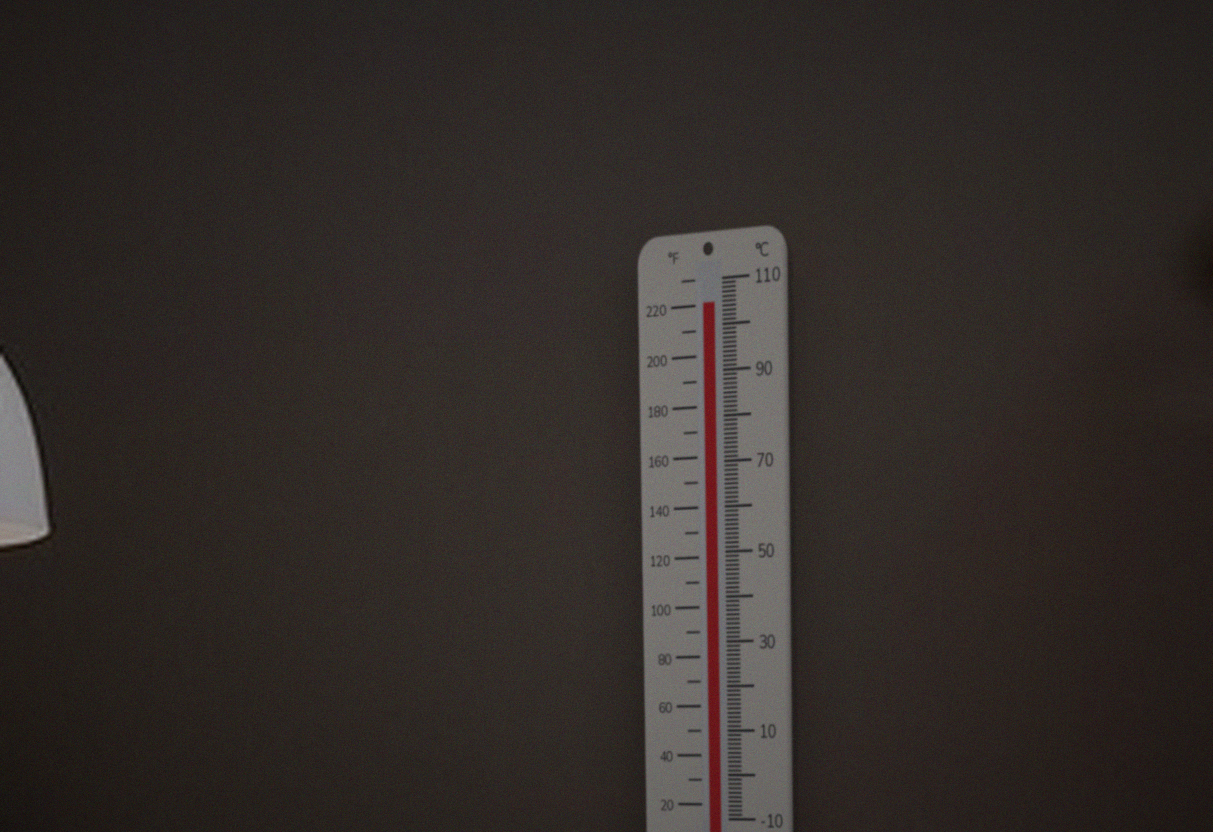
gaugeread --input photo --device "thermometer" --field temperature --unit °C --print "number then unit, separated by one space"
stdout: 105 °C
